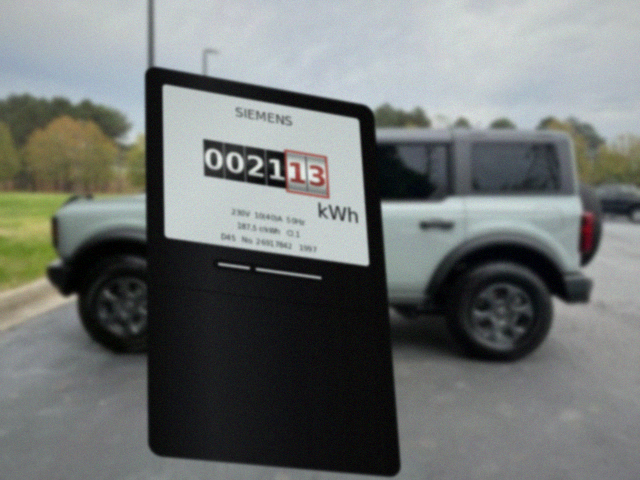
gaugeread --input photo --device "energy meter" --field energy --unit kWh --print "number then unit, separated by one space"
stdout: 21.13 kWh
